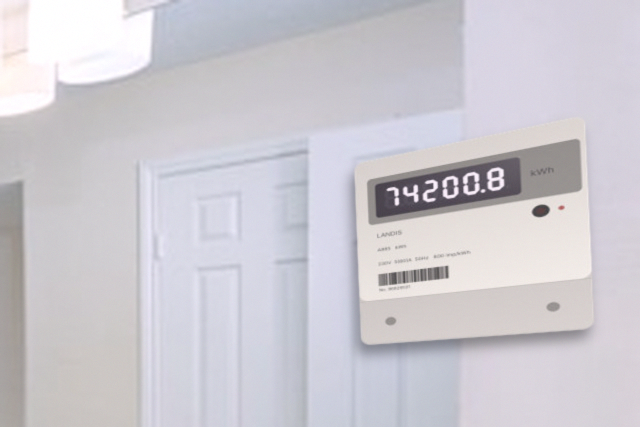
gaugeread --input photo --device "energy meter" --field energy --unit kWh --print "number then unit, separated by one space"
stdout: 74200.8 kWh
